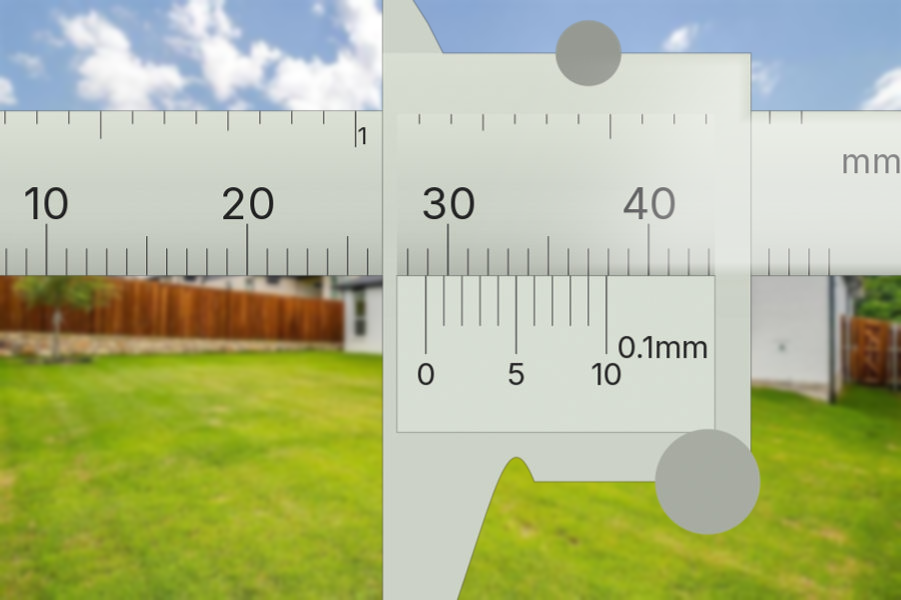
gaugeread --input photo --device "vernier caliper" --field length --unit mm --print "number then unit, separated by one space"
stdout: 28.9 mm
